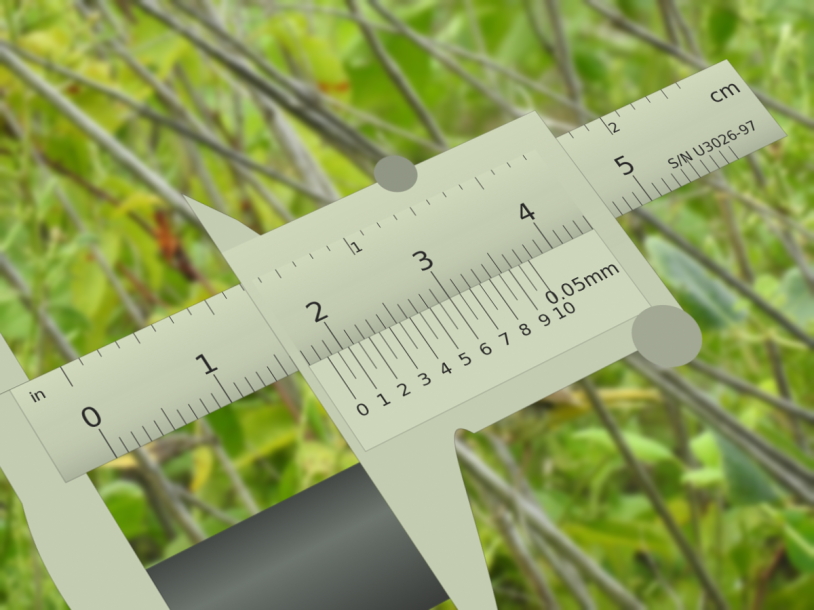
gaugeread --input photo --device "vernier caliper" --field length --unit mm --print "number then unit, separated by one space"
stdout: 18.6 mm
